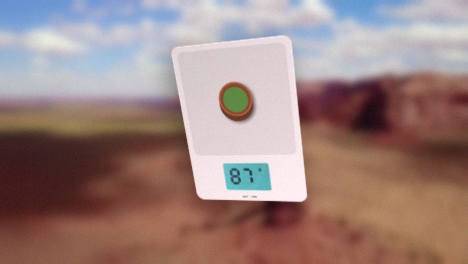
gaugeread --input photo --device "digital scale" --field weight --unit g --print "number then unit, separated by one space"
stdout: 87 g
